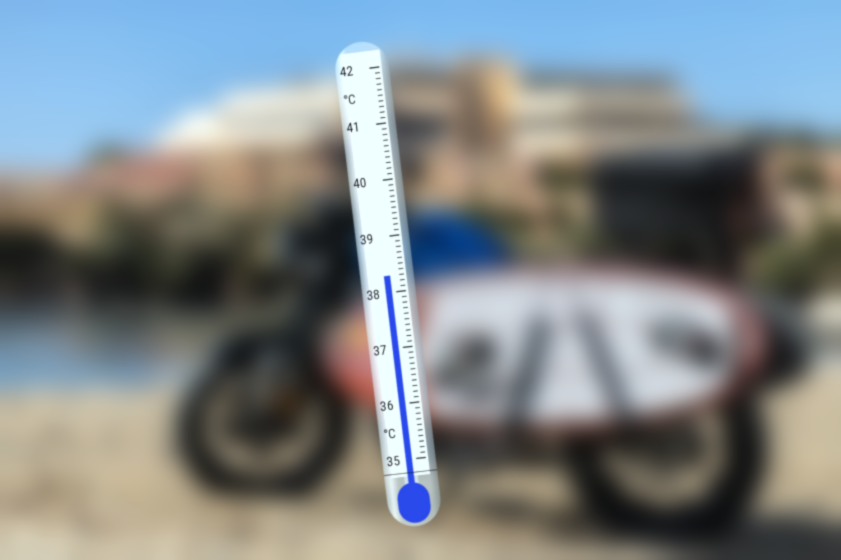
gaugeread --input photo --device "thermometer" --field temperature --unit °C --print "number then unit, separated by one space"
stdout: 38.3 °C
